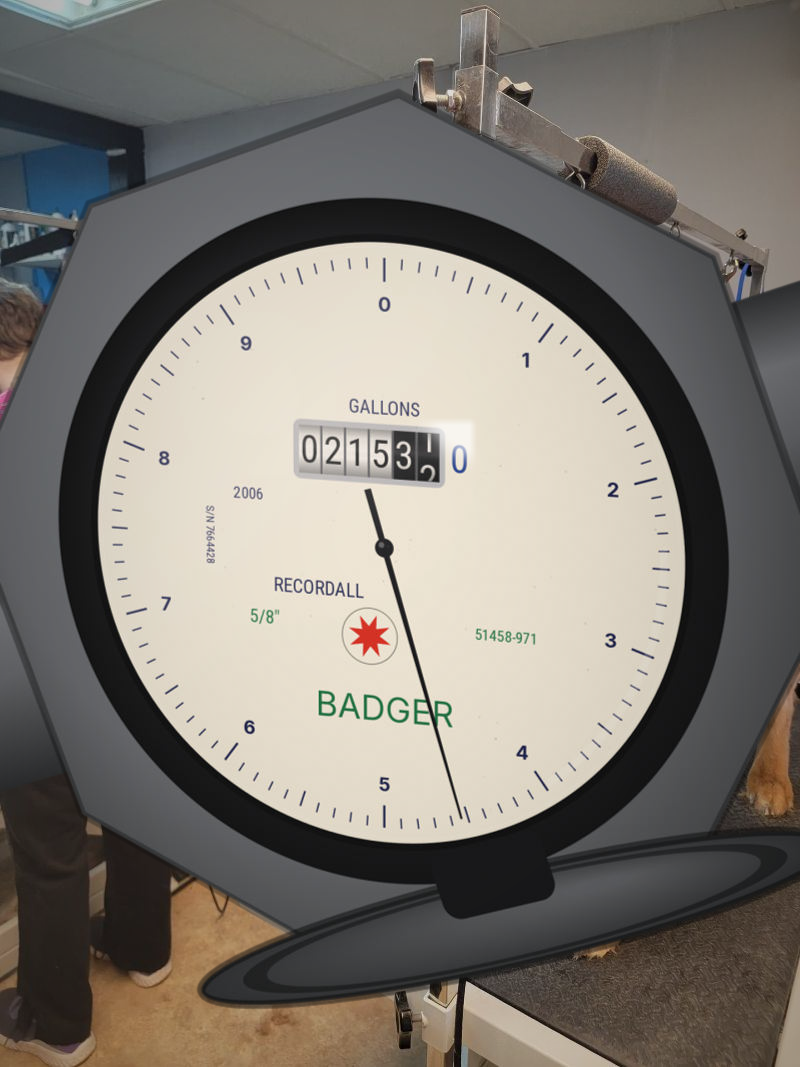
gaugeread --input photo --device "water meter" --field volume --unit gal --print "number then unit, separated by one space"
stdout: 215314.5 gal
